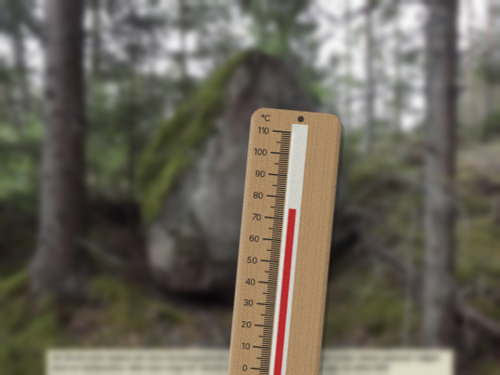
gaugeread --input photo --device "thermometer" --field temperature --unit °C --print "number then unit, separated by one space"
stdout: 75 °C
